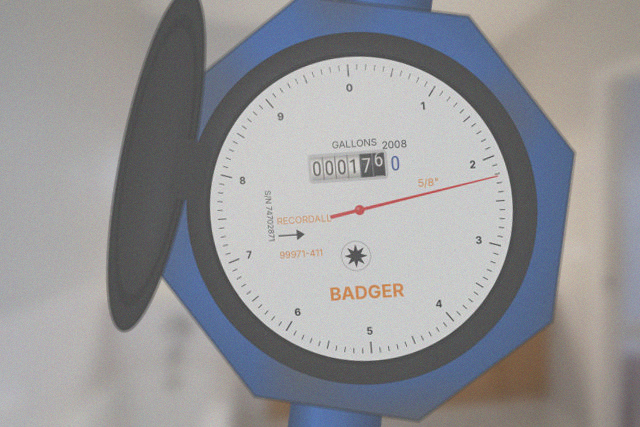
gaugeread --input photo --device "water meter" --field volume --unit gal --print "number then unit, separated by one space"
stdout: 1762.2 gal
